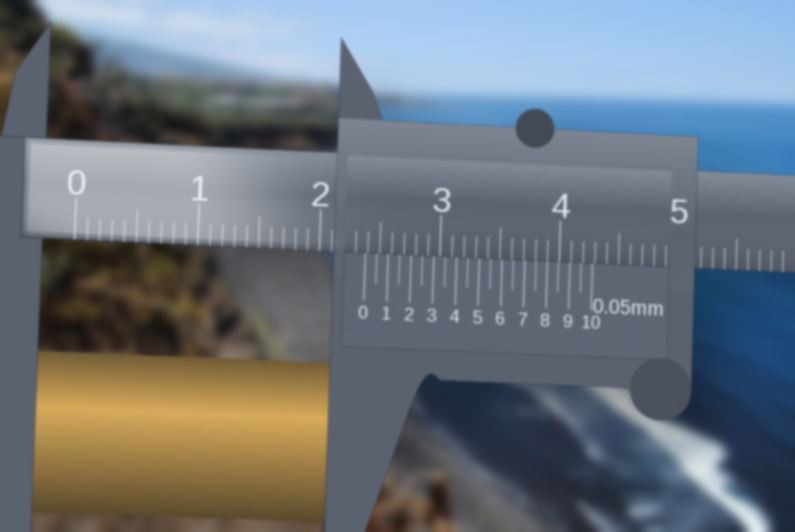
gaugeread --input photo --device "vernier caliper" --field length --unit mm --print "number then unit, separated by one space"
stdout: 23.8 mm
